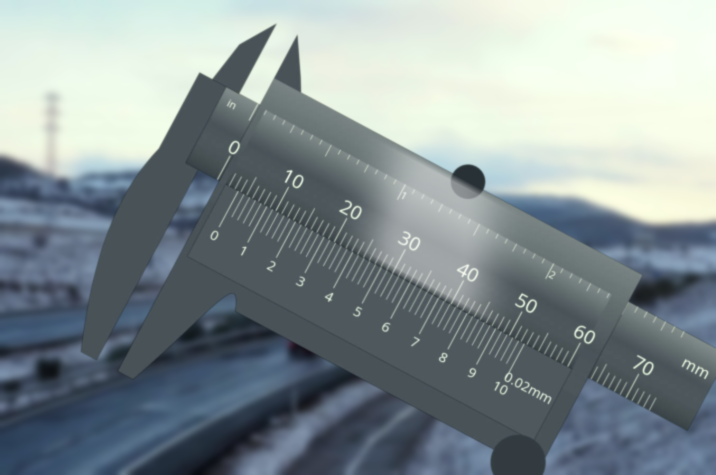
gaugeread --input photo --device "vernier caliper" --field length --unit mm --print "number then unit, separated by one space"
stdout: 3.6 mm
